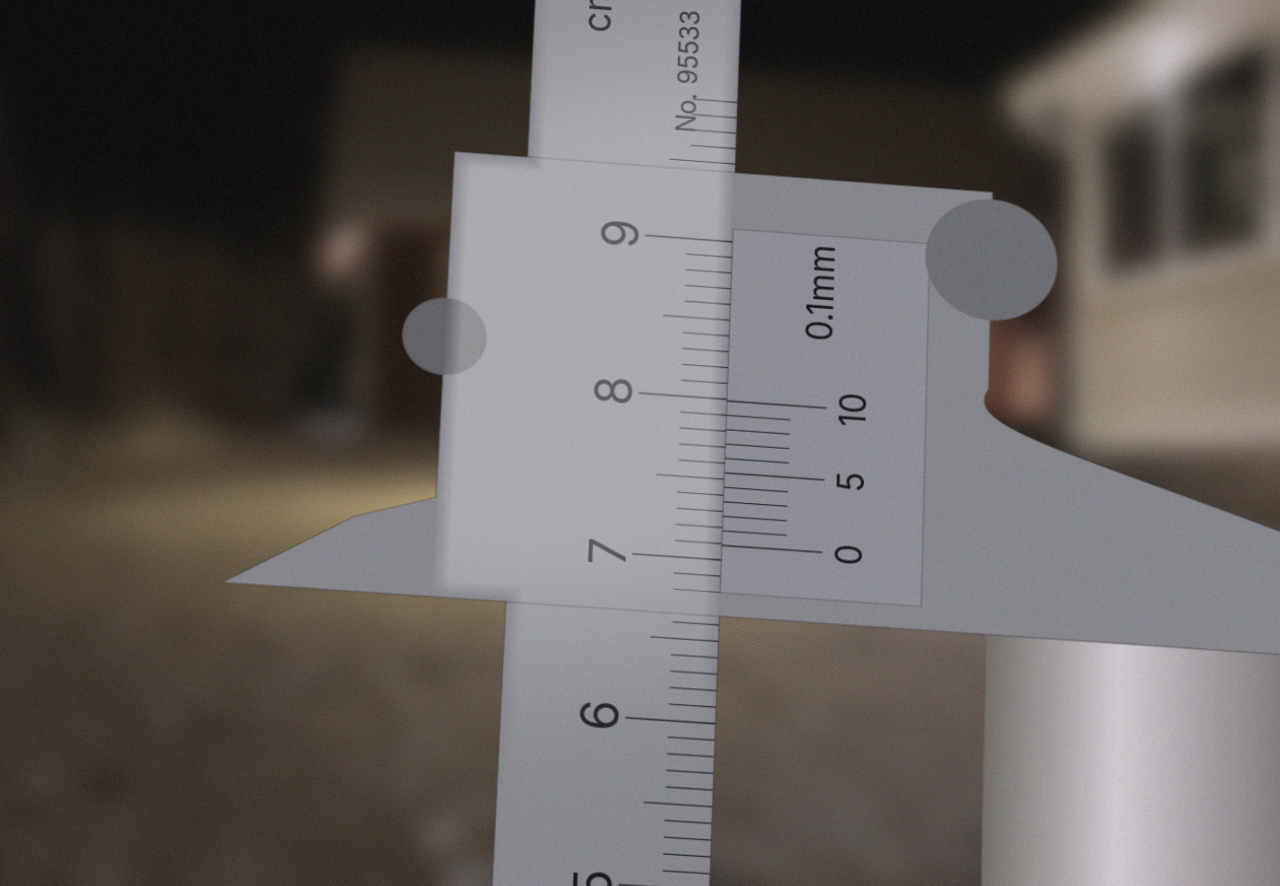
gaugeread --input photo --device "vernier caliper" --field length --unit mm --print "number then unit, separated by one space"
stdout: 70.9 mm
